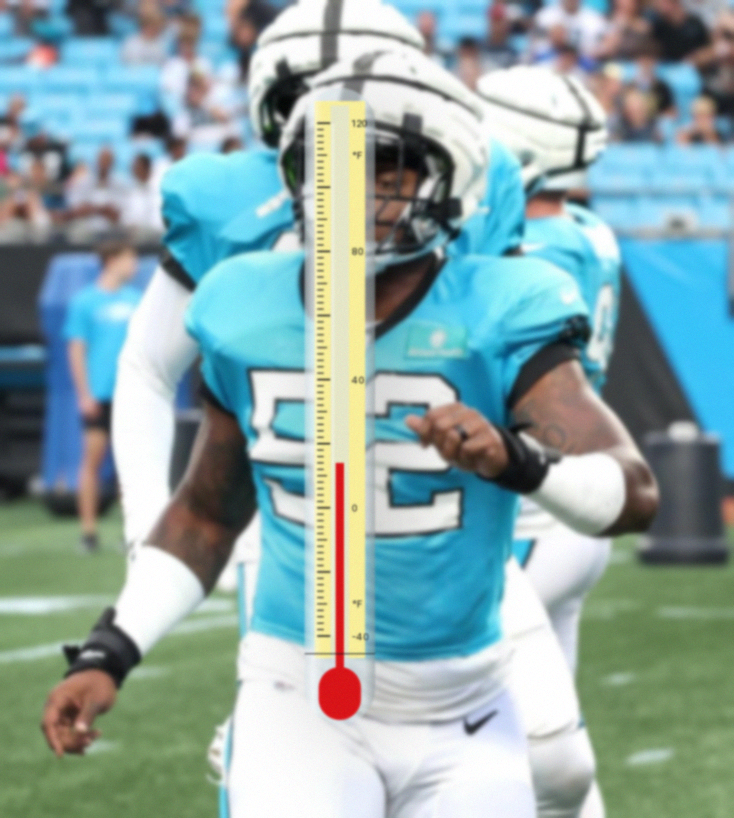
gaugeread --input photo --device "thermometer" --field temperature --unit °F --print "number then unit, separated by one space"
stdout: 14 °F
